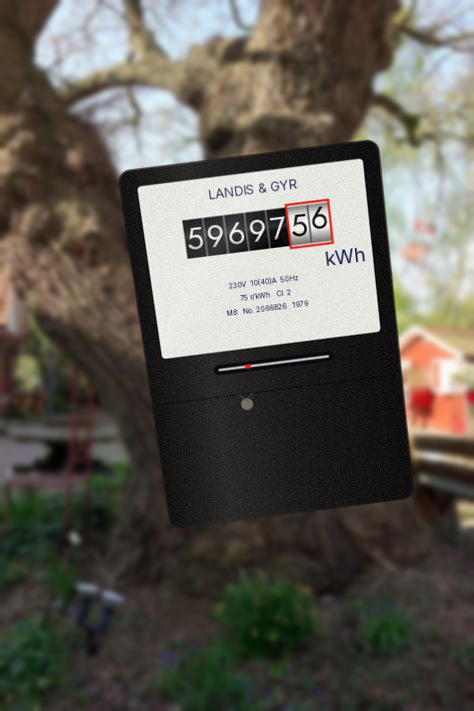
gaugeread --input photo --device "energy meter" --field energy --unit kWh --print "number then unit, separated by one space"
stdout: 59697.56 kWh
